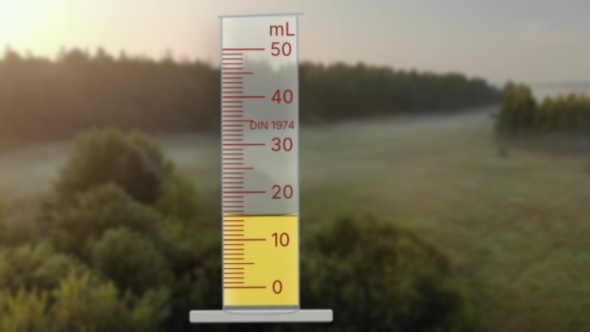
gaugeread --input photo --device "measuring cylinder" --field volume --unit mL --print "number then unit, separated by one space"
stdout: 15 mL
